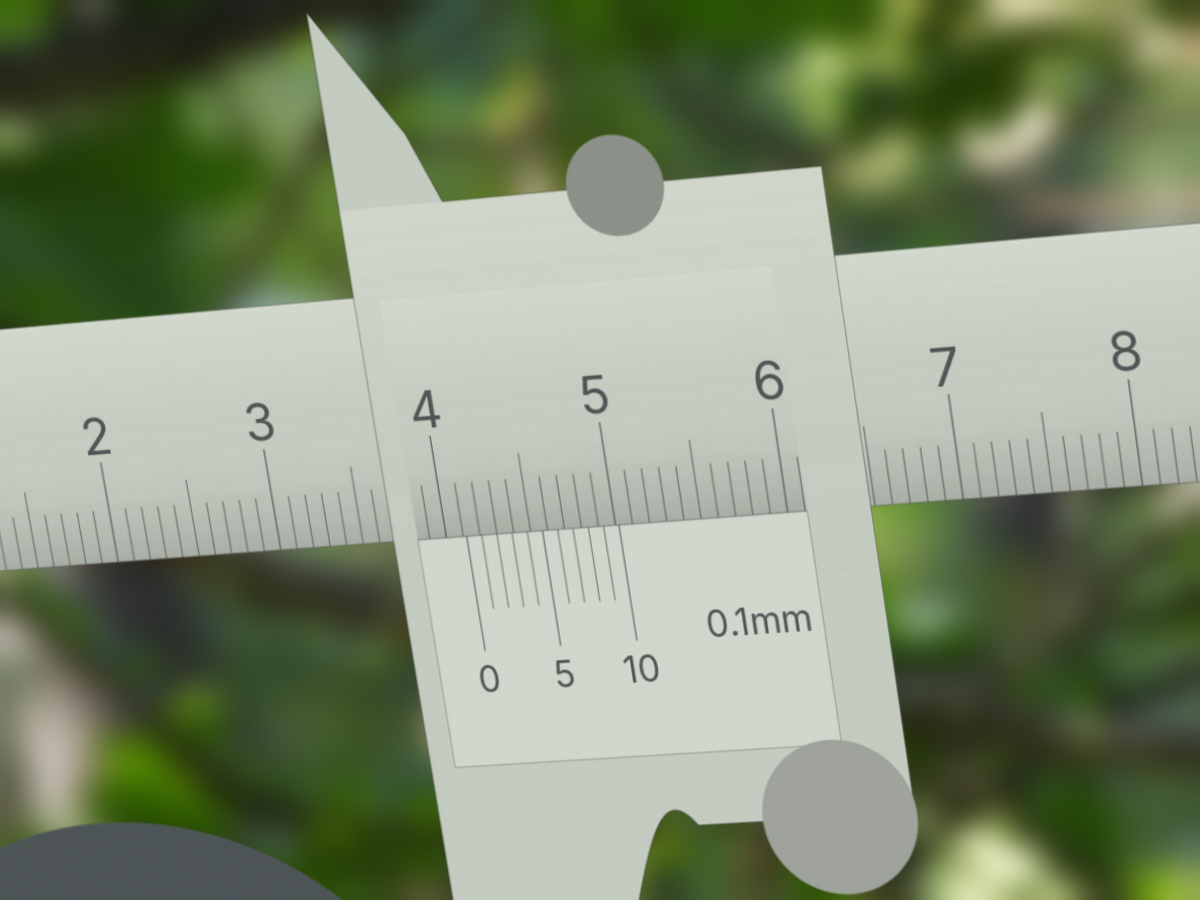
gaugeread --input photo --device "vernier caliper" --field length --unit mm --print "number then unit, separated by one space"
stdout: 41.2 mm
